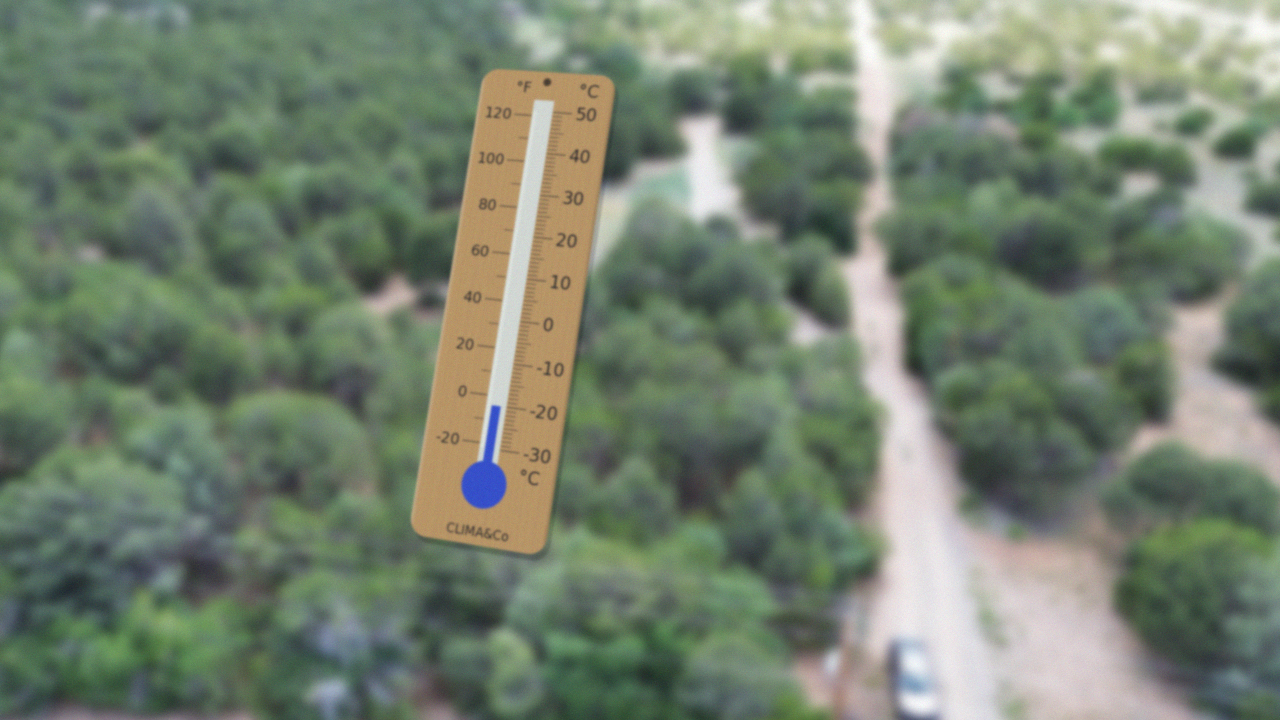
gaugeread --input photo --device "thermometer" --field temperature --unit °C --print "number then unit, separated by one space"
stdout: -20 °C
